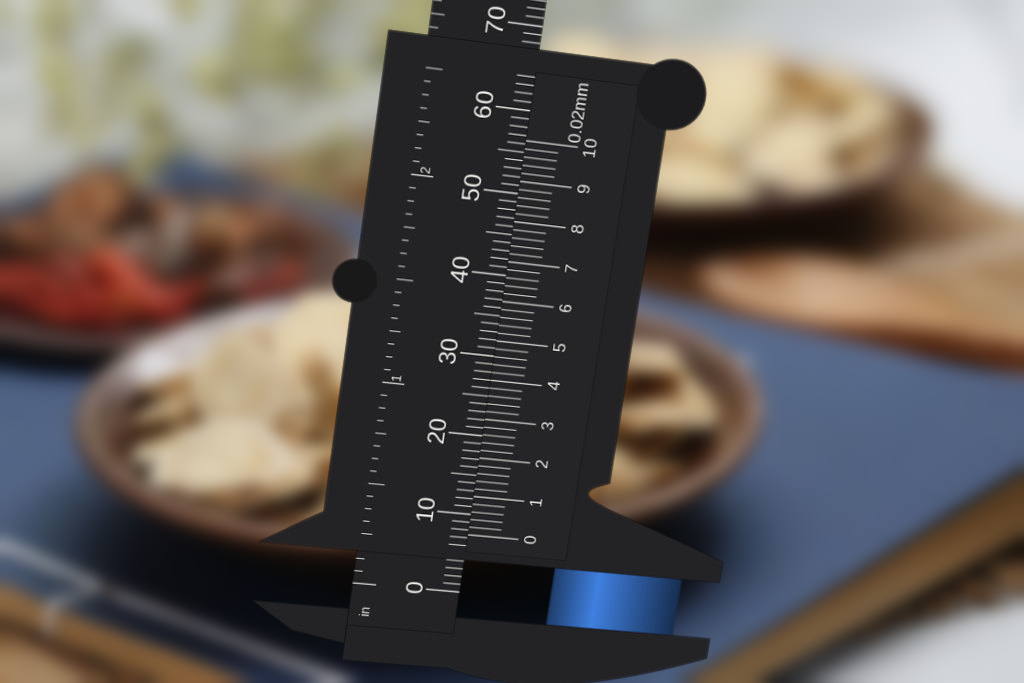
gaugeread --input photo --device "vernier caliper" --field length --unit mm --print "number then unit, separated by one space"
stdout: 7.4 mm
